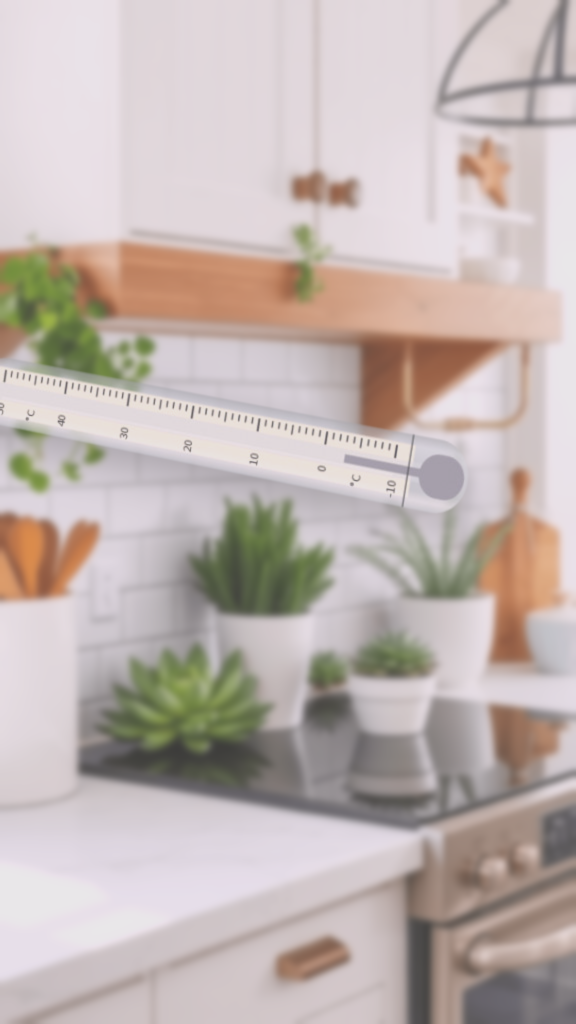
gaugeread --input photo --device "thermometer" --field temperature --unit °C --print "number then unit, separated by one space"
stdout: -3 °C
